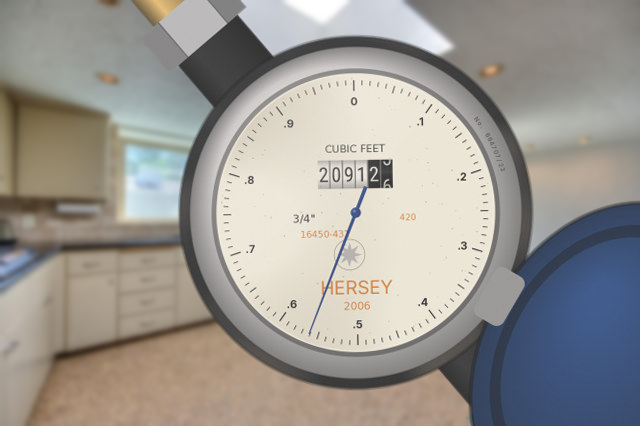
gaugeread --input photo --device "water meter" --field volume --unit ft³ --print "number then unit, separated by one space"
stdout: 209125.56 ft³
